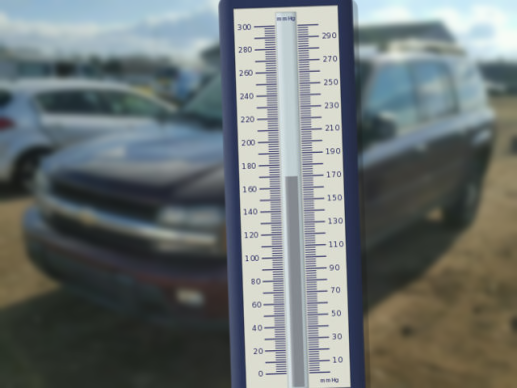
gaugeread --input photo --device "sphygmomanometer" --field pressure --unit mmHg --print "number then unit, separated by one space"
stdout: 170 mmHg
